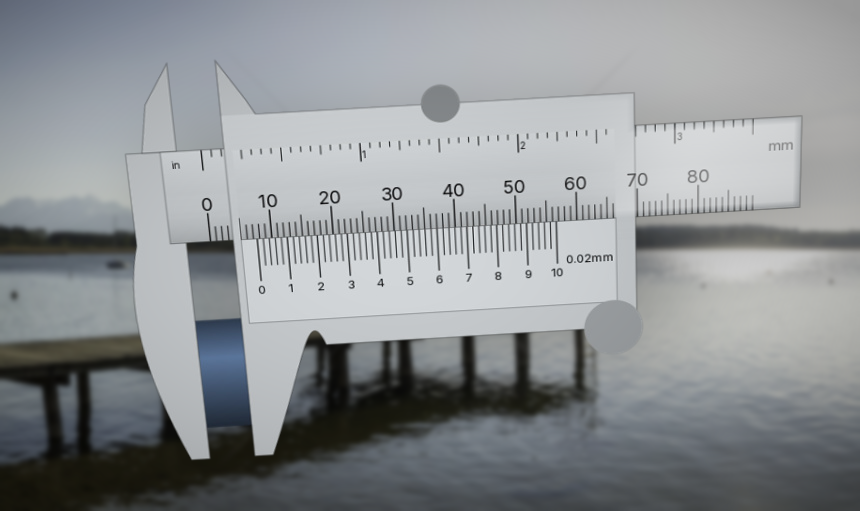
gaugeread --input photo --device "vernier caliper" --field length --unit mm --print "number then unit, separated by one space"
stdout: 7.6 mm
